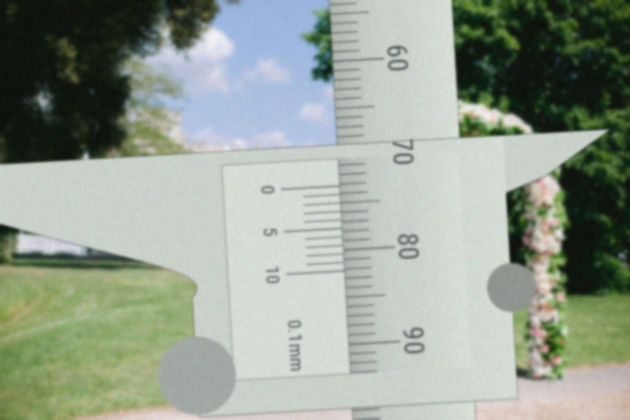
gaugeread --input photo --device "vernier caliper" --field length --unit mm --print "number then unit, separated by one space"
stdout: 73.2 mm
